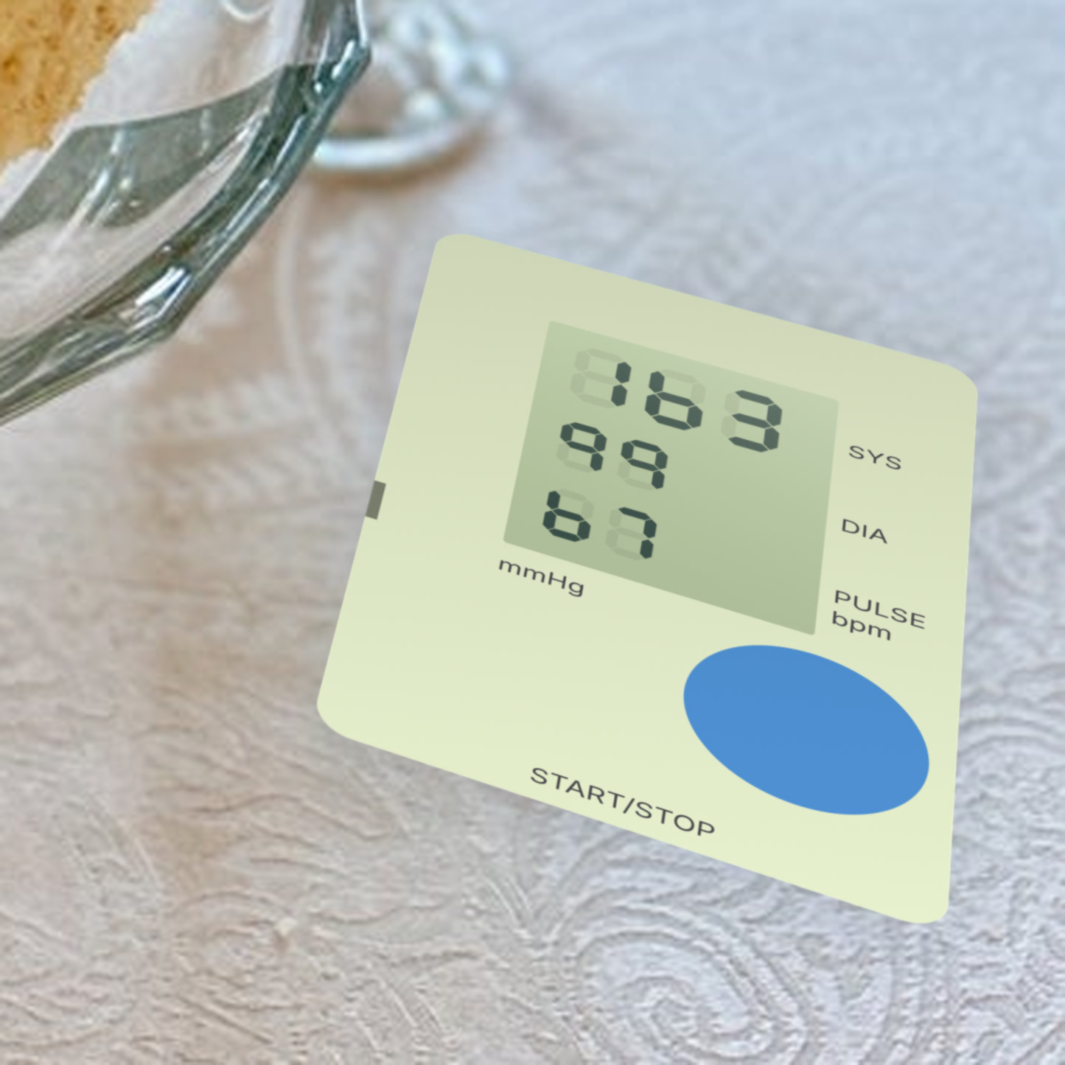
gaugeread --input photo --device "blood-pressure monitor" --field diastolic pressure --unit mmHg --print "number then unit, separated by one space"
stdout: 99 mmHg
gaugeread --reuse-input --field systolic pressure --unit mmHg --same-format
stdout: 163 mmHg
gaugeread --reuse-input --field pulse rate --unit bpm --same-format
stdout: 67 bpm
